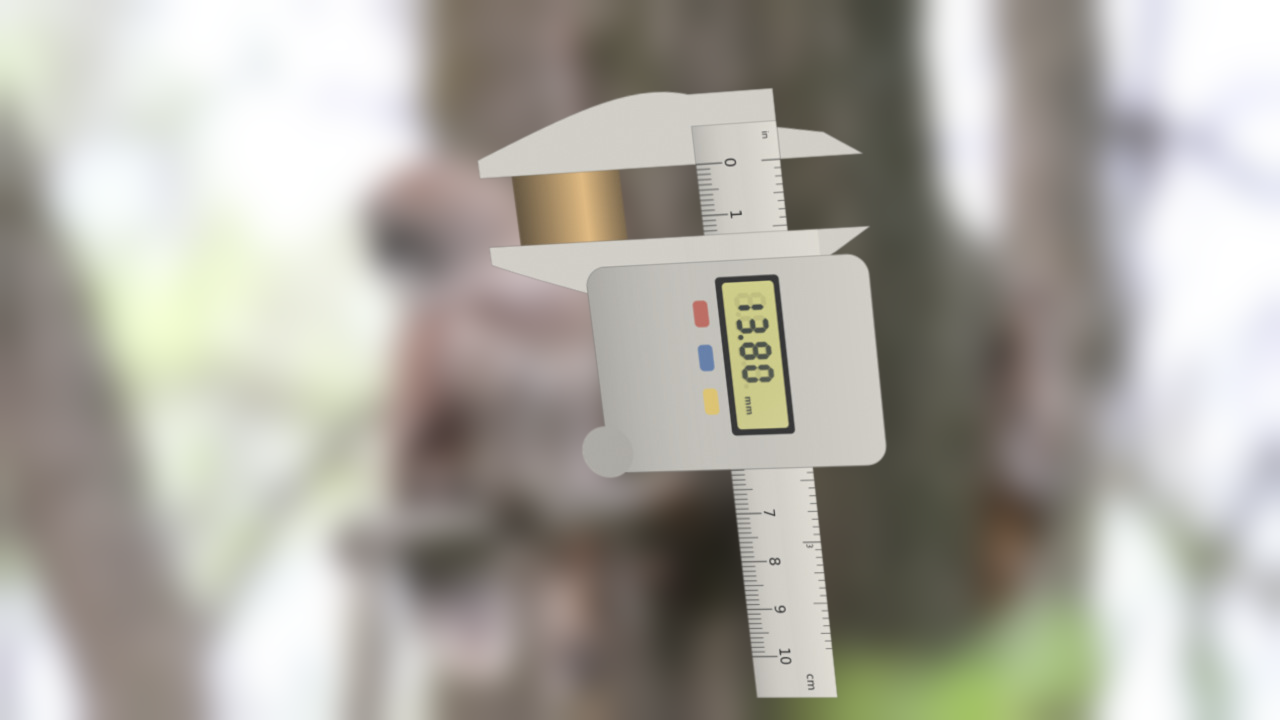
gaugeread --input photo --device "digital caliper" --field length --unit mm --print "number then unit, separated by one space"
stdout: 13.80 mm
